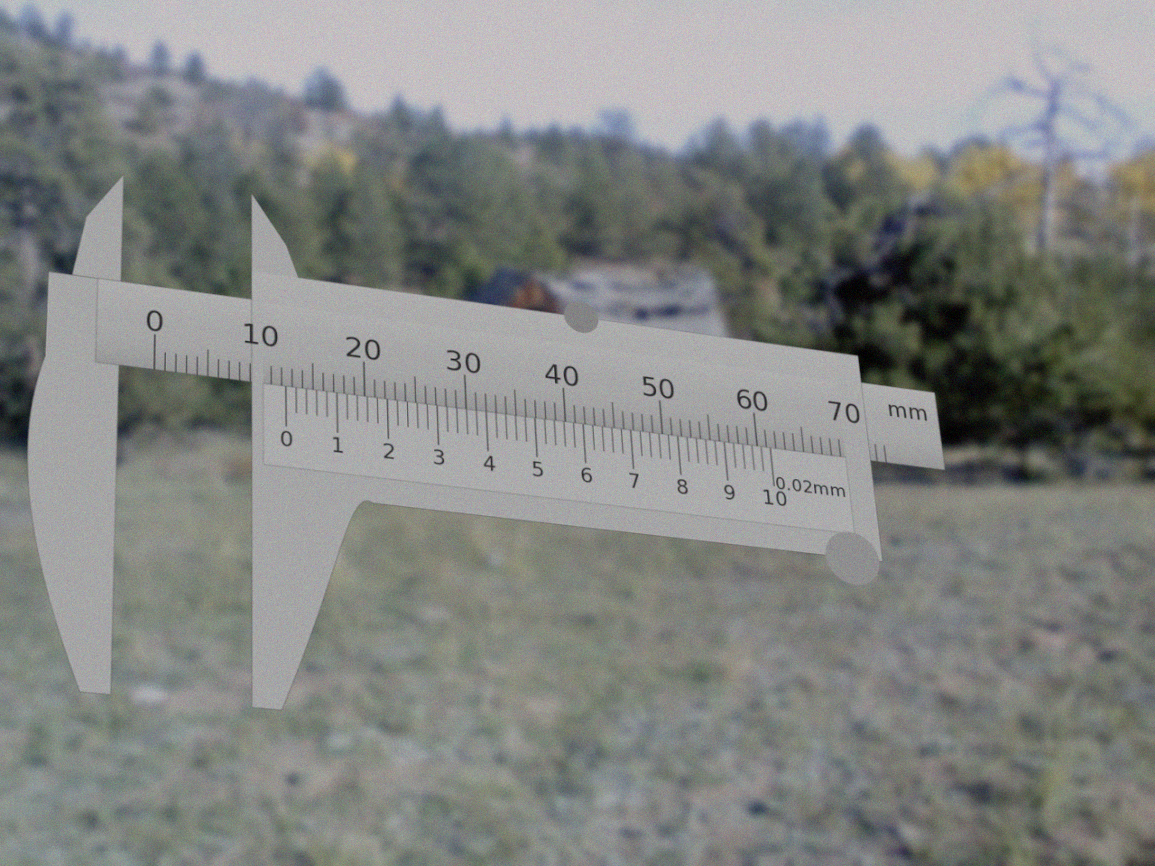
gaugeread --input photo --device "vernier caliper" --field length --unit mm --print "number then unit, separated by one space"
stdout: 12.4 mm
